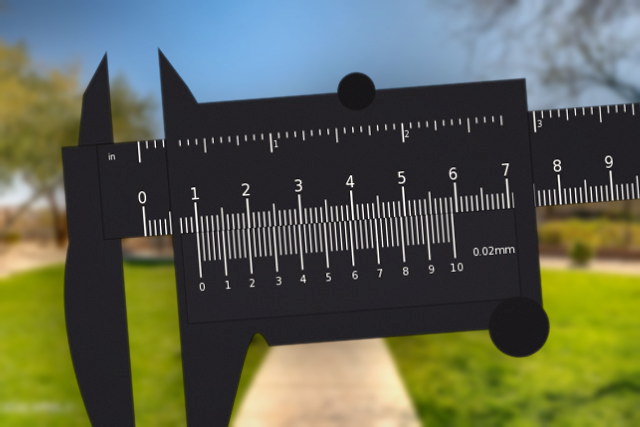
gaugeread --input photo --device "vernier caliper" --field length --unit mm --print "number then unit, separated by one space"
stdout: 10.0 mm
